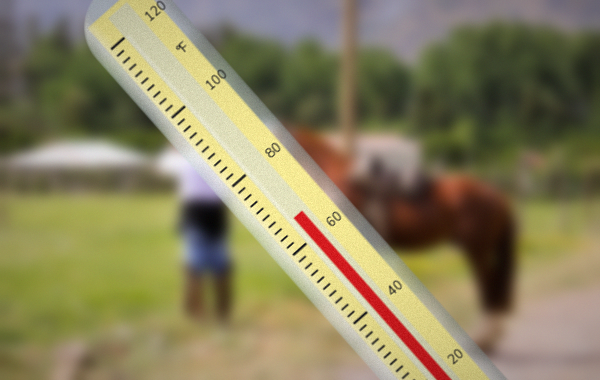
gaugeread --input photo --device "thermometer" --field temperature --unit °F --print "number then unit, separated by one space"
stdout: 66 °F
